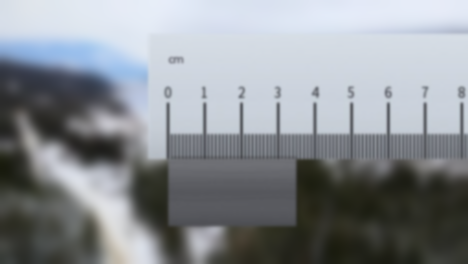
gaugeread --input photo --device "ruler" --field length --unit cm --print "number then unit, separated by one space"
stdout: 3.5 cm
